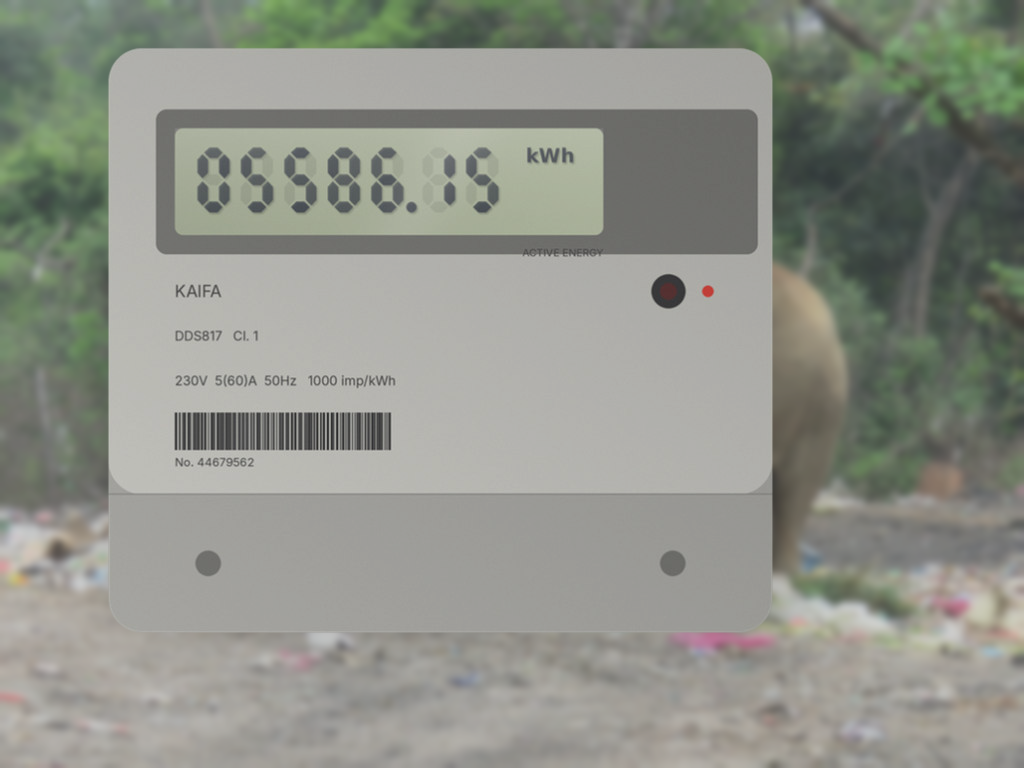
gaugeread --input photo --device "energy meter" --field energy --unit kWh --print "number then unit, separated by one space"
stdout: 5586.15 kWh
